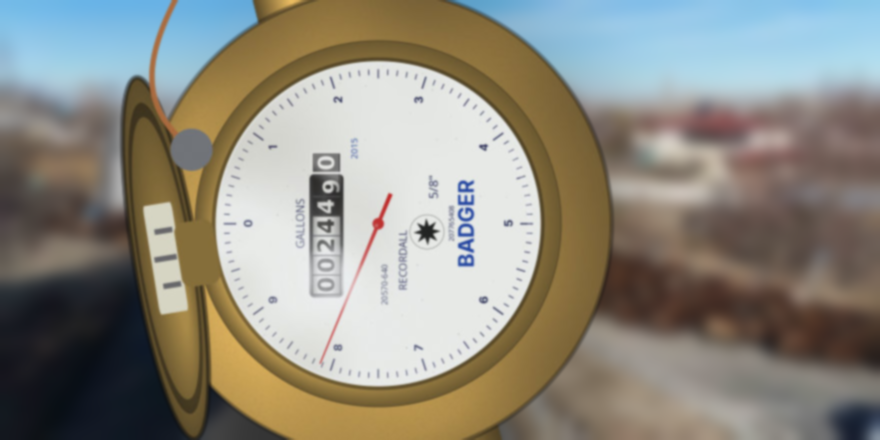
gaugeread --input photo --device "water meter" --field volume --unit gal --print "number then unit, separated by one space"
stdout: 24488.1 gal
